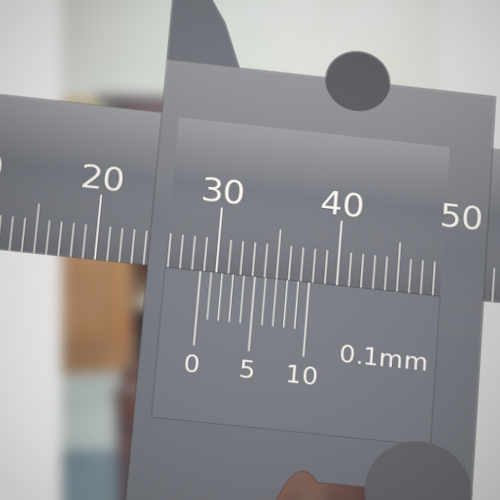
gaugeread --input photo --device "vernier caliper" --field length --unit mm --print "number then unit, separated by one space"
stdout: 28.7 mm
